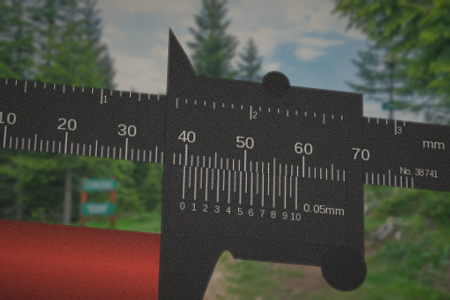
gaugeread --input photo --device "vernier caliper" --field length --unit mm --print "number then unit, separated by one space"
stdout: 39.8 mm
